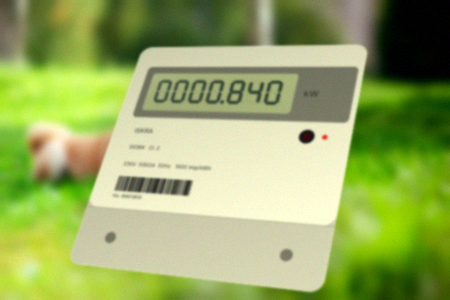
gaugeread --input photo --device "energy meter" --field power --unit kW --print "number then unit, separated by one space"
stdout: 0.840 kW
